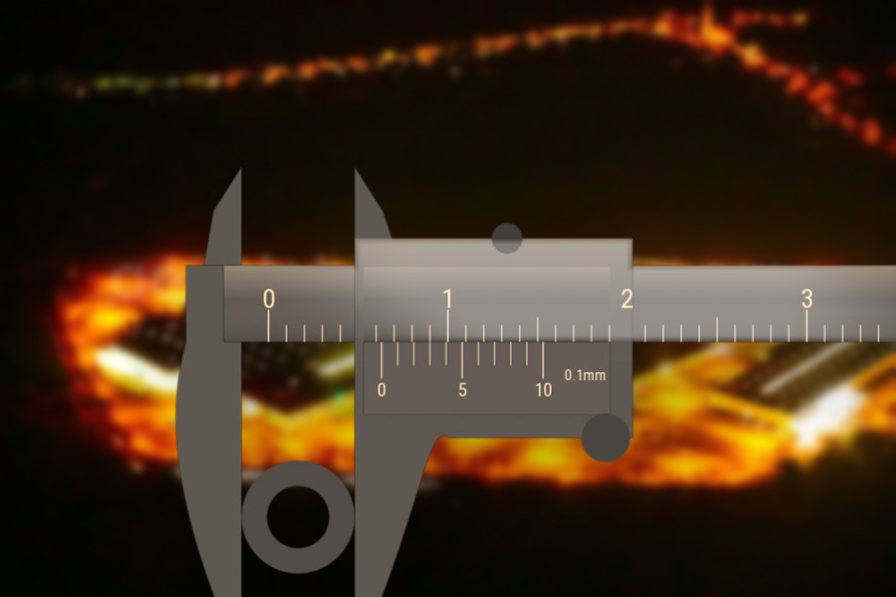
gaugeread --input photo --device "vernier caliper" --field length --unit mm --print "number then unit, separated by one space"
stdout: 6.3 mm
